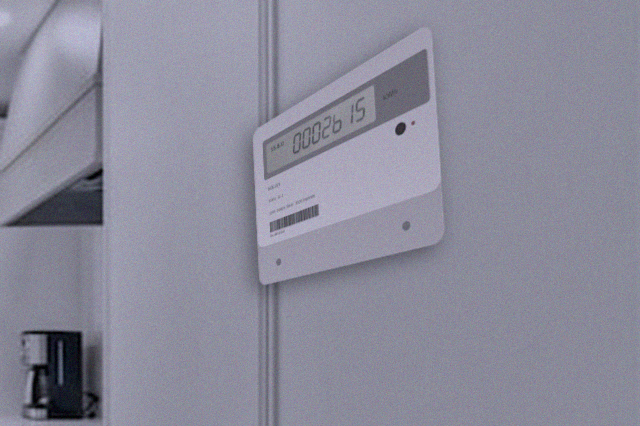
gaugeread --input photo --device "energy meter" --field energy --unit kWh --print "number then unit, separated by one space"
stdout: 2615 kWh
